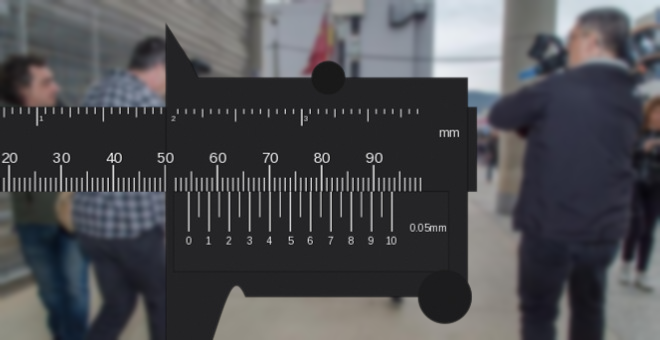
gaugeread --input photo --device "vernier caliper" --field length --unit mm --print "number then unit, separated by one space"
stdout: 54.5 mm
